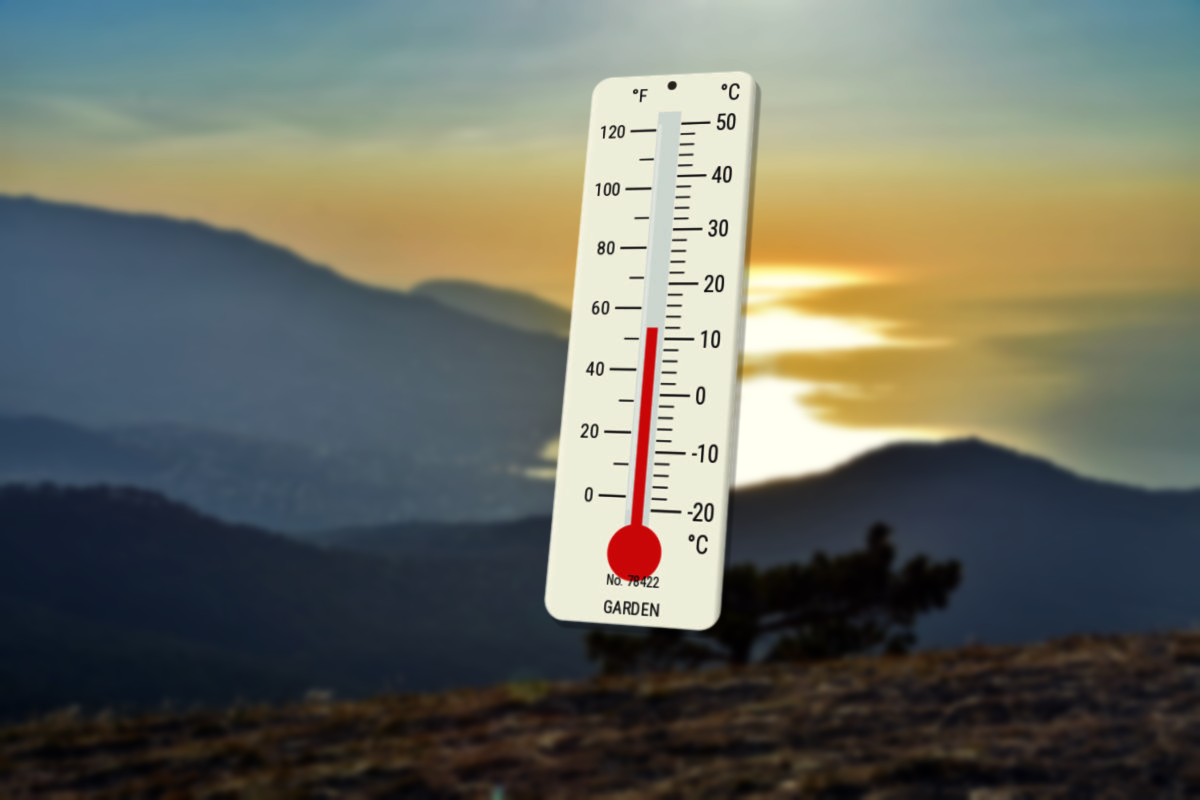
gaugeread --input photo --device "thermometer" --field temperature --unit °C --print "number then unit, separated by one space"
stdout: 12 °C
